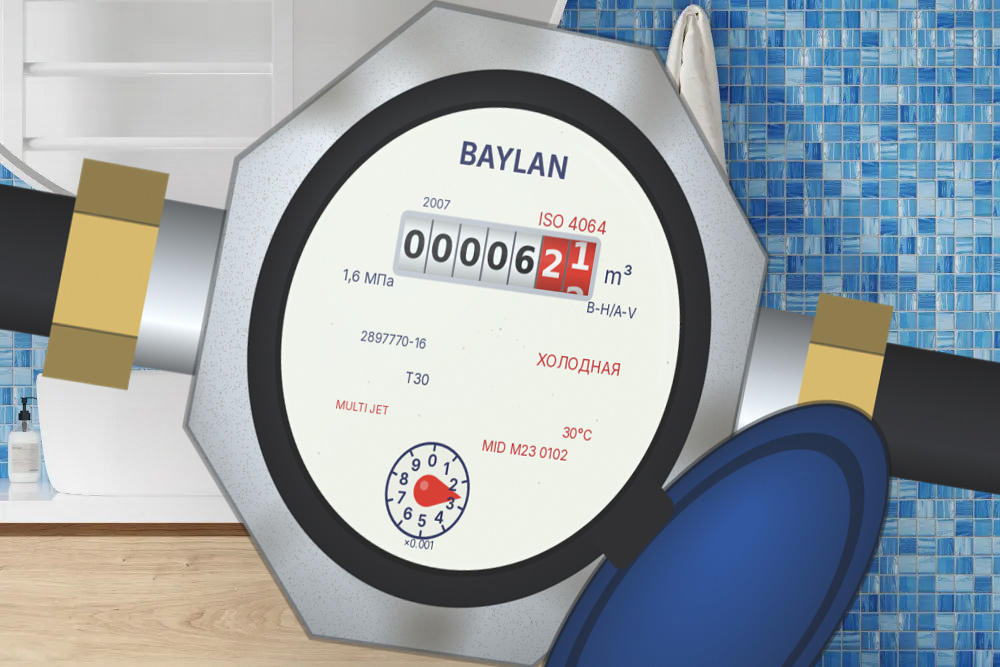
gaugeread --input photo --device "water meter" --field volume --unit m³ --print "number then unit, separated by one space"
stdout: 6.212 m³
